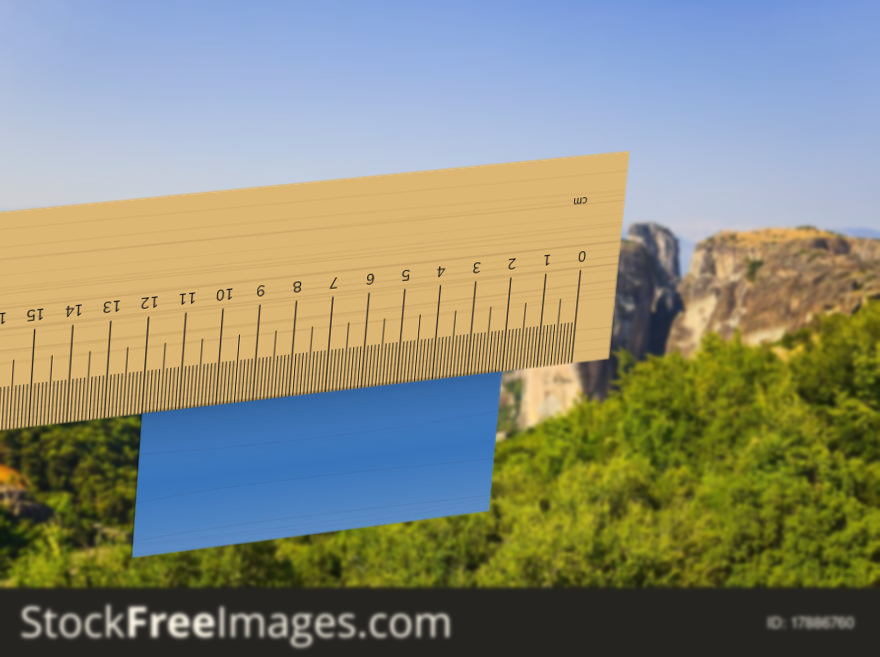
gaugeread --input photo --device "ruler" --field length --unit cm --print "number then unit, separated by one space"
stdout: 10 cm
